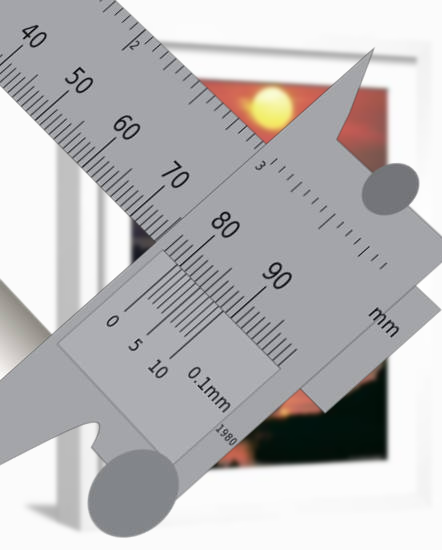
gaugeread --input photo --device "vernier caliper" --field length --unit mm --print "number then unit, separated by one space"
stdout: 79.6 mm
